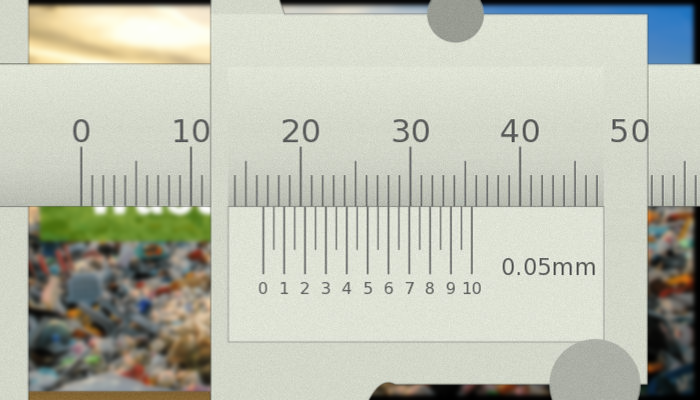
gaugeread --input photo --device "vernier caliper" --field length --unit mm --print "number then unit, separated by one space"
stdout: 16.6 mm
